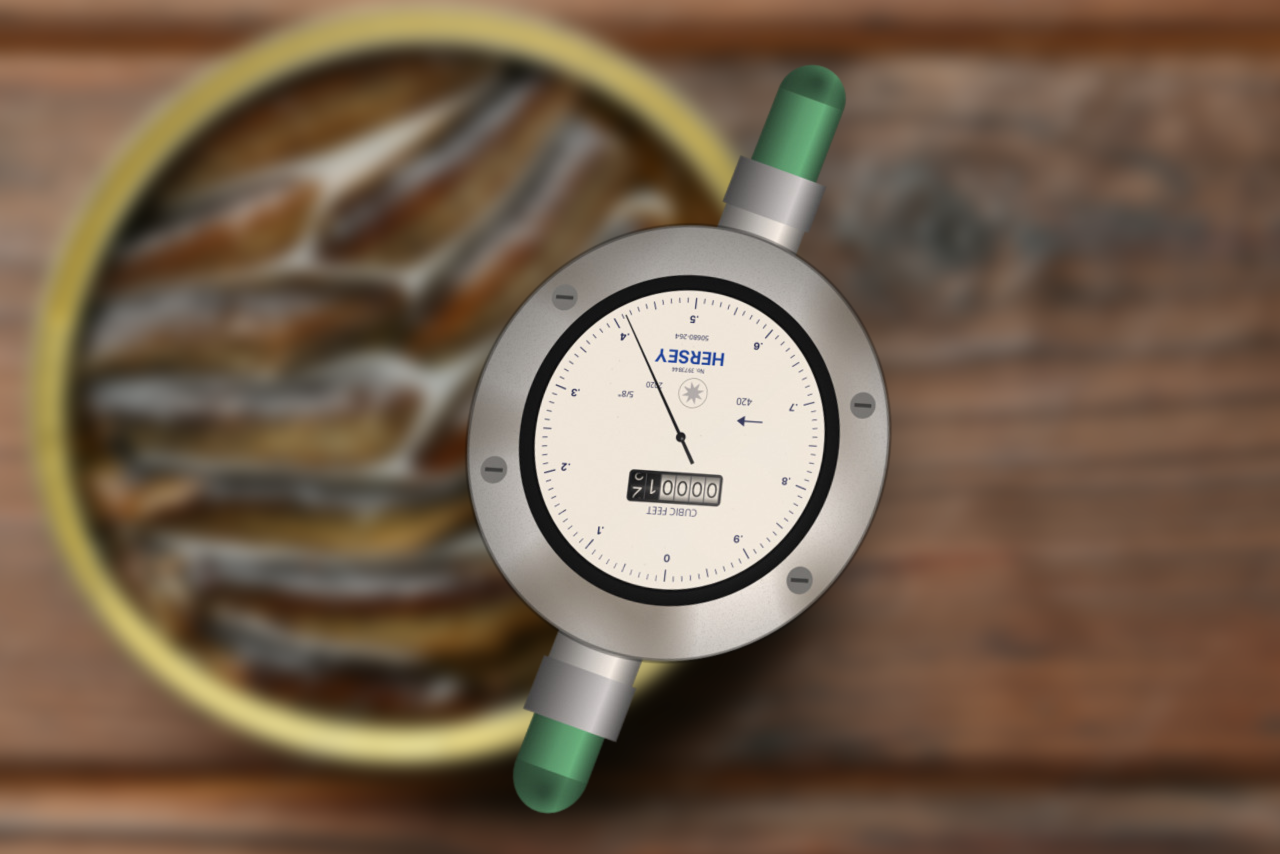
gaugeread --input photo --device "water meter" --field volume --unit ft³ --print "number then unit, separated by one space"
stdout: 12.41 ft³
